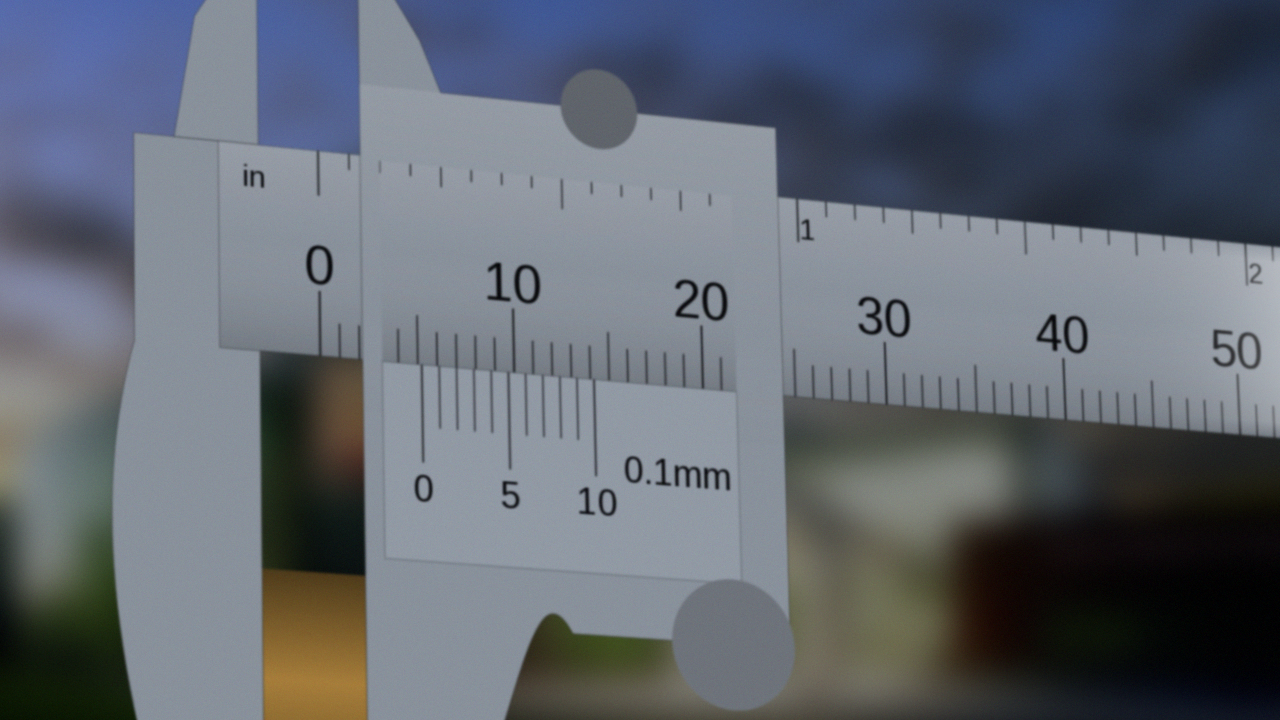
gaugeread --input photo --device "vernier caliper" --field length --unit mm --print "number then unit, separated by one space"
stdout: 5.2 mm
